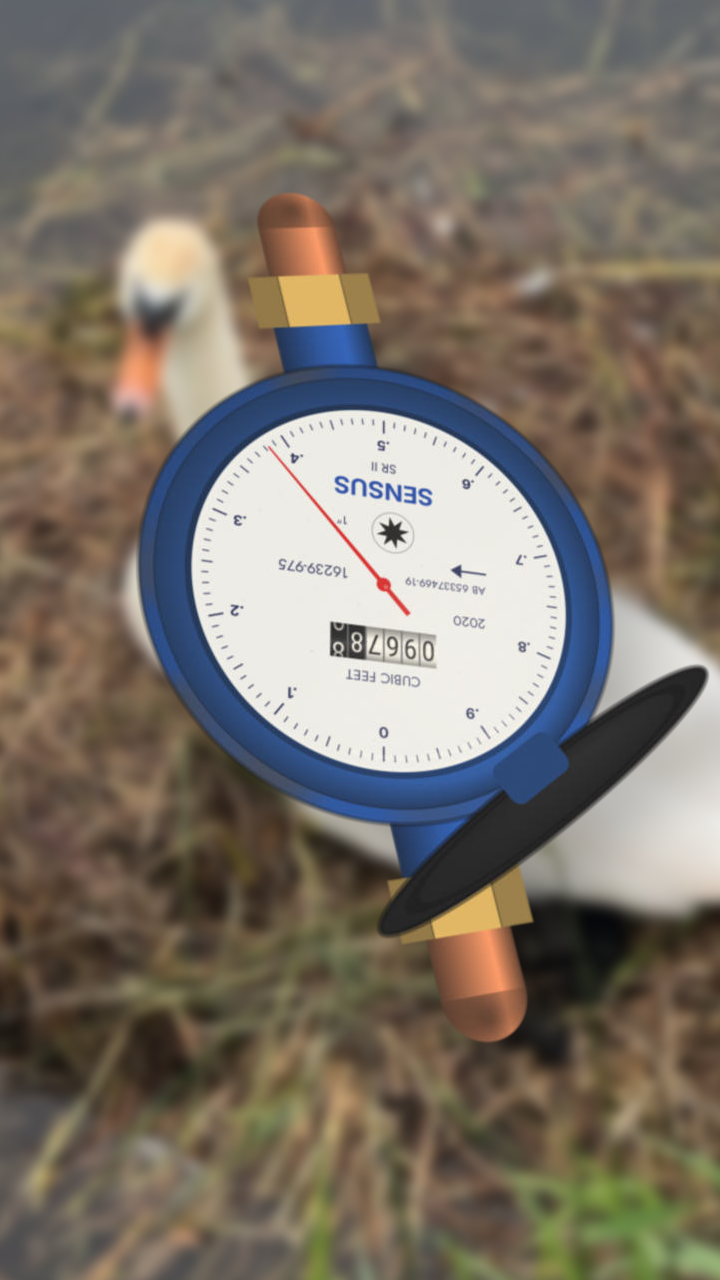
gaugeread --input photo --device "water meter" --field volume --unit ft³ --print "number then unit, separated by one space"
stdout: 96788.38 ft³
